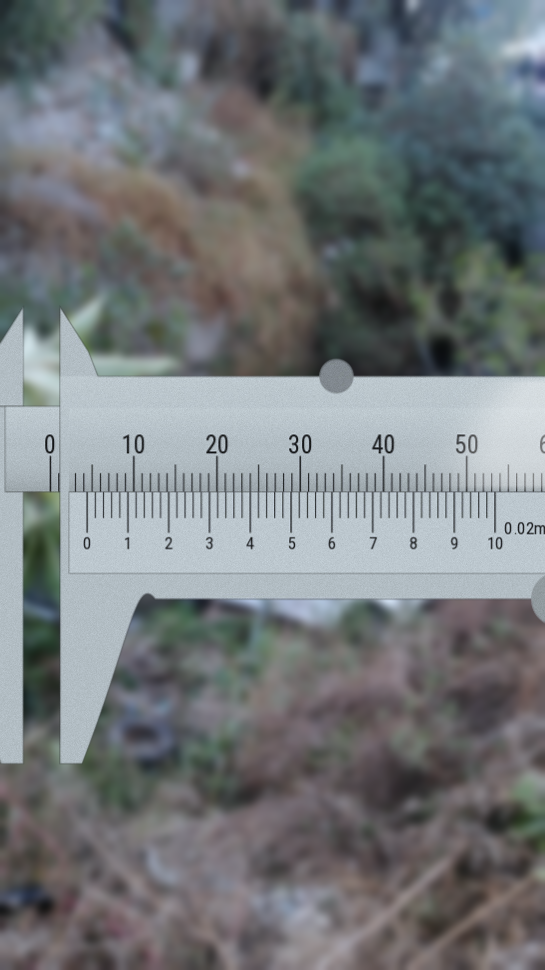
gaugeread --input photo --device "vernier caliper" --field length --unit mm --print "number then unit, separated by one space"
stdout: 4.4 mm
